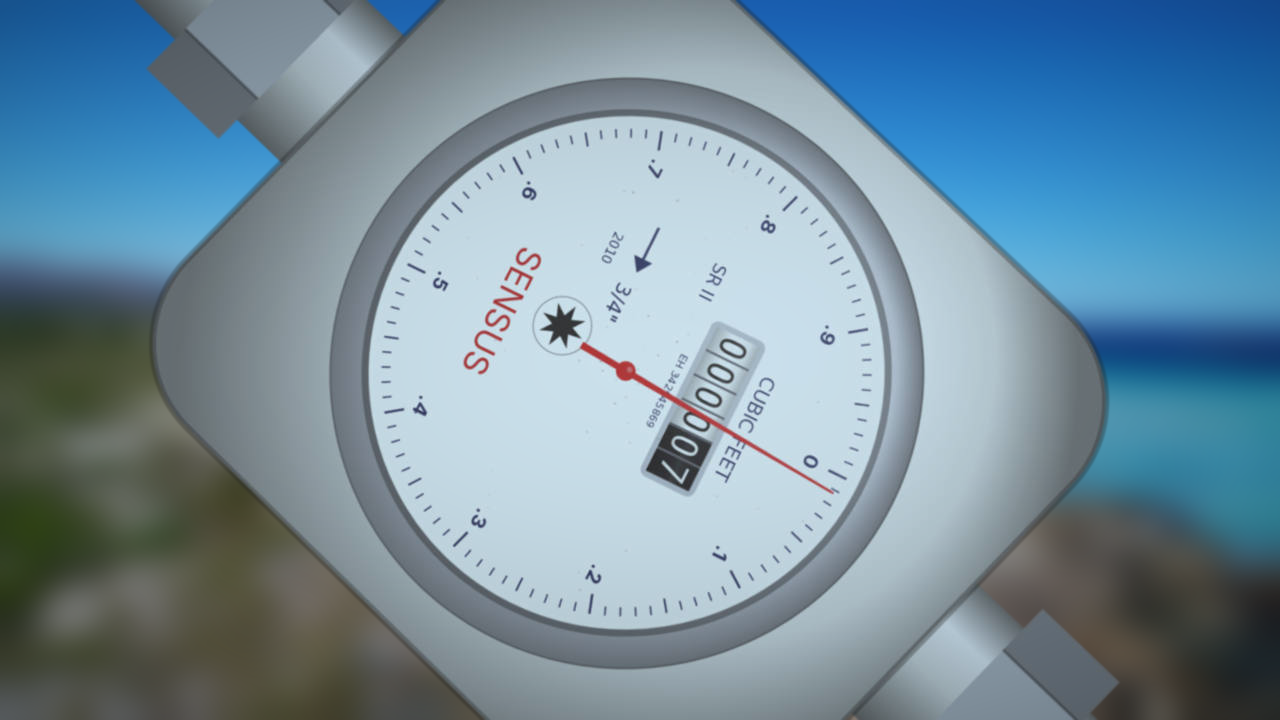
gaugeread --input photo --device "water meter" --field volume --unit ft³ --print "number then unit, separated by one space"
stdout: 7.01 ft³
